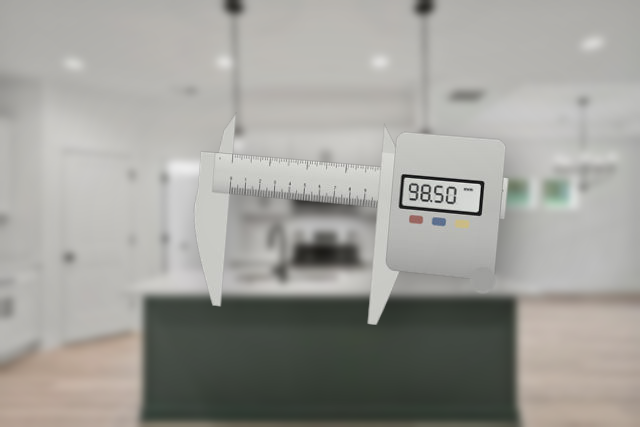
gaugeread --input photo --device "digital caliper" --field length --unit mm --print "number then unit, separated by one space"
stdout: 98.50 mm
